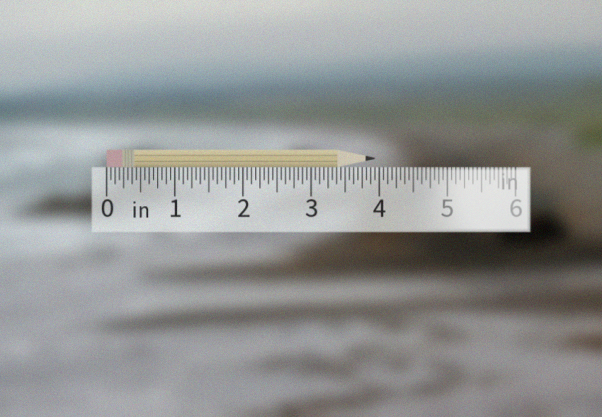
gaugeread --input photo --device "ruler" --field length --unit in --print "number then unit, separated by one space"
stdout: 3.9375 in
